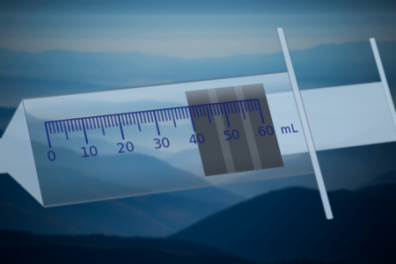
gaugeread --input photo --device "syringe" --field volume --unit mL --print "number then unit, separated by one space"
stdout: 40 mL
